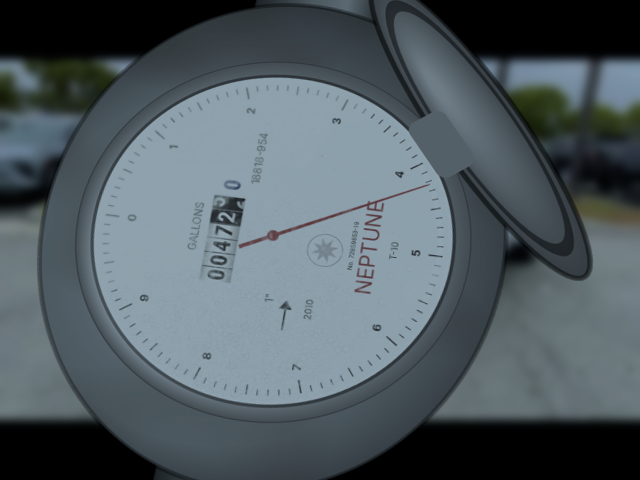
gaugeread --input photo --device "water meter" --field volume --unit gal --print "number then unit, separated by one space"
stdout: 47254.2 gal
